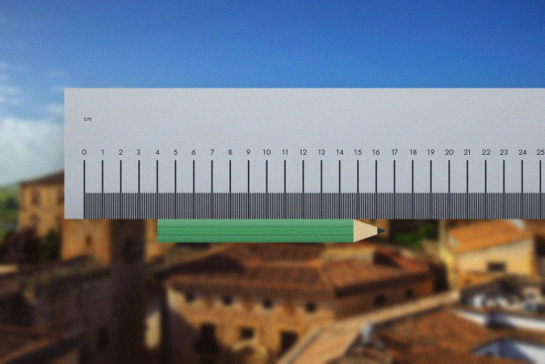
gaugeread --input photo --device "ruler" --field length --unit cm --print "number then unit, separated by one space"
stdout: 12.5 cm
